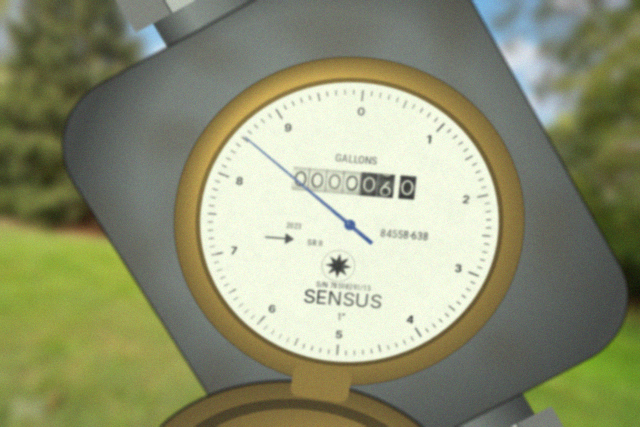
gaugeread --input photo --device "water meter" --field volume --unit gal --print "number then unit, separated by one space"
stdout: 58.5 gal
